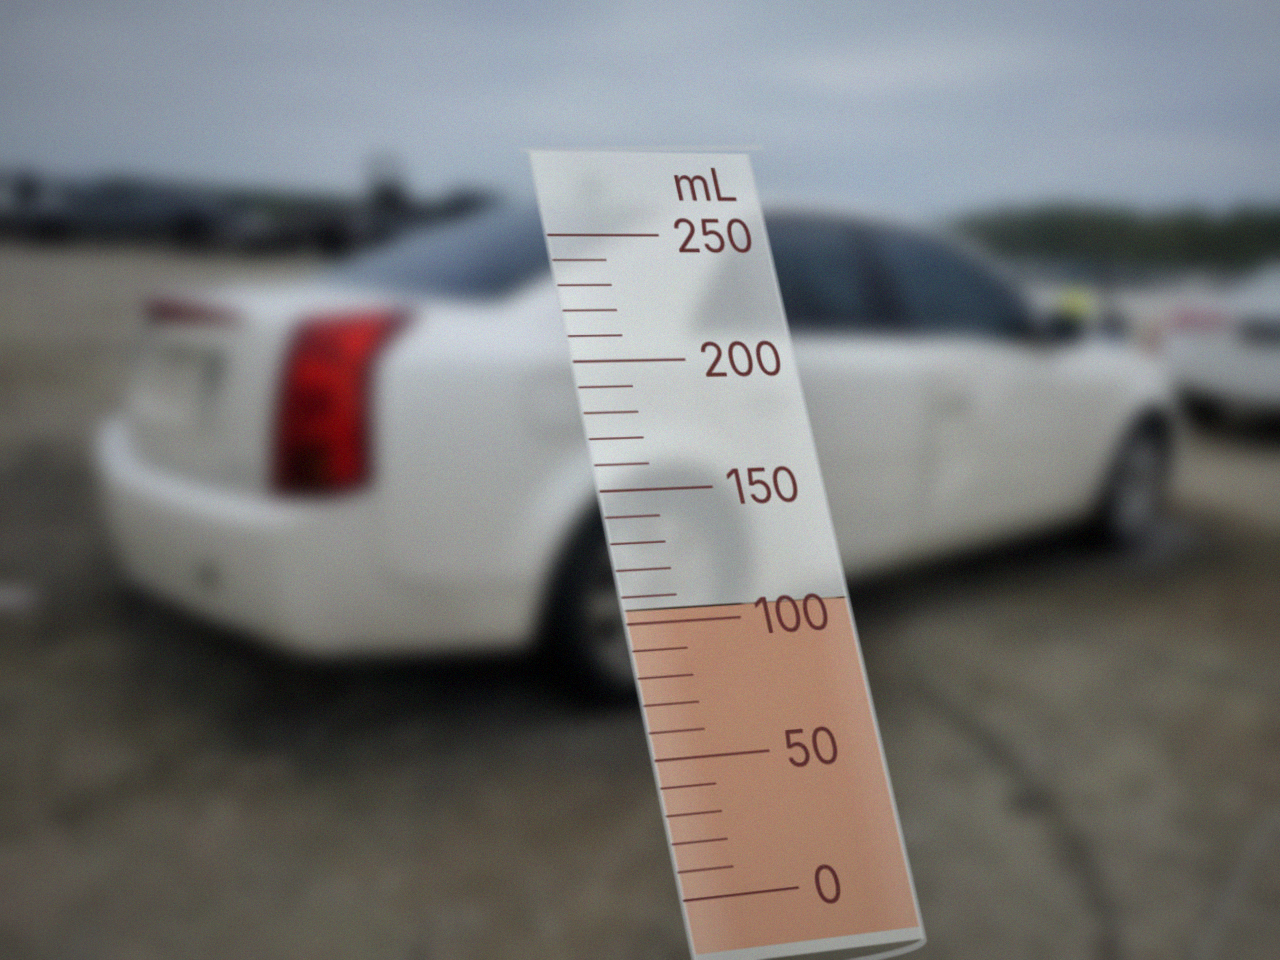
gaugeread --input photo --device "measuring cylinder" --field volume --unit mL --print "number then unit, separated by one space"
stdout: 105 mL
